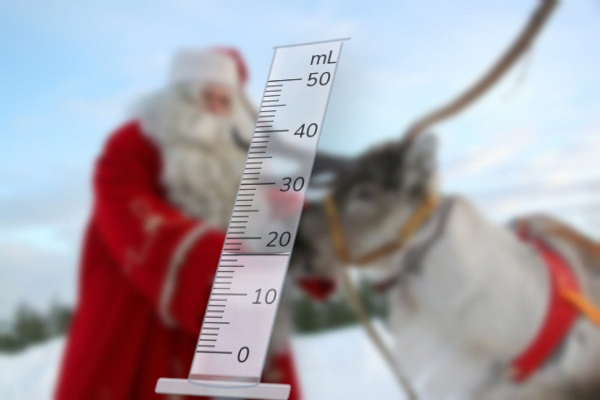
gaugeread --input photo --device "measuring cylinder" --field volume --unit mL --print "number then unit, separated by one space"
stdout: 17 mL
